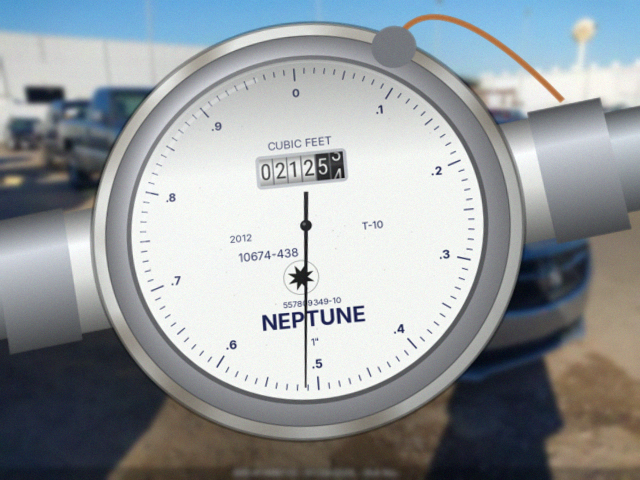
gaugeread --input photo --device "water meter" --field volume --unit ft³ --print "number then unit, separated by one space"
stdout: 21253.51 ft³
